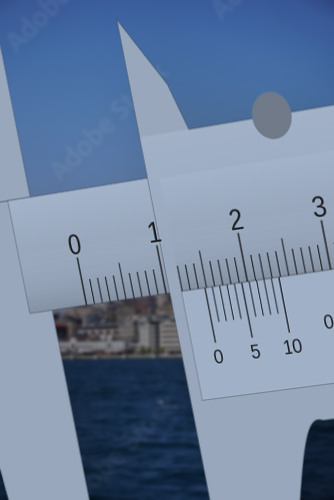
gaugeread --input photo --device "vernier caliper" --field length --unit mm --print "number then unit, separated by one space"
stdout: 14.8 mm
